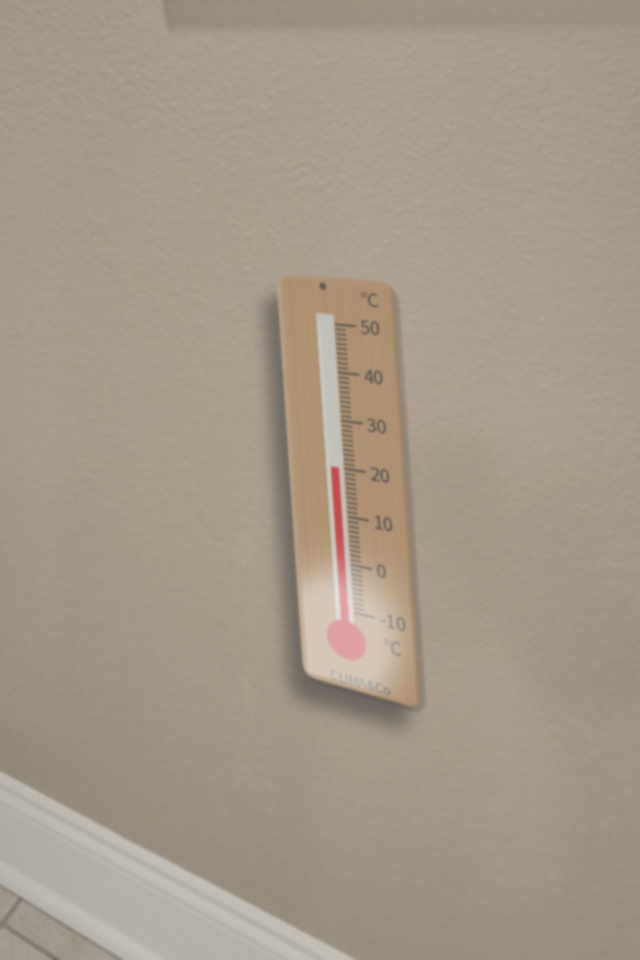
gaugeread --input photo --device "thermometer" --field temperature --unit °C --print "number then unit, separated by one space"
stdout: 20 °C
